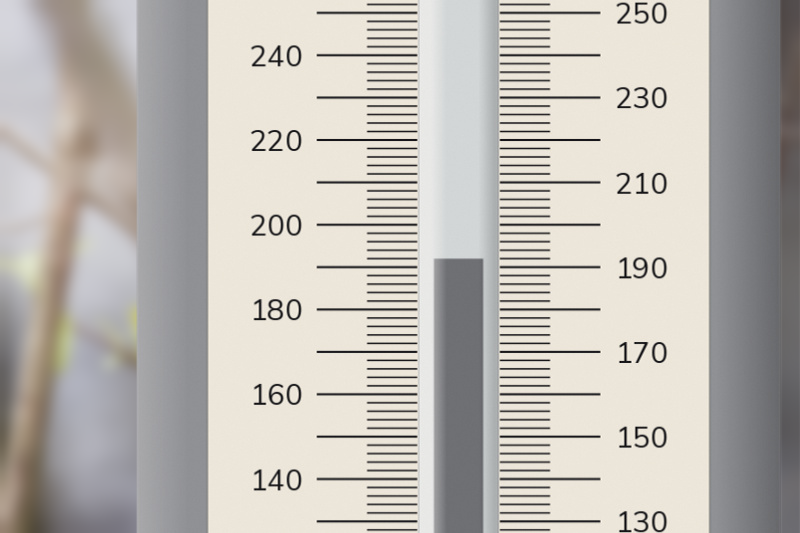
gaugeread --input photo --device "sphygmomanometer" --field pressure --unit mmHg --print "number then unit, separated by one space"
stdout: 192 mmHg
